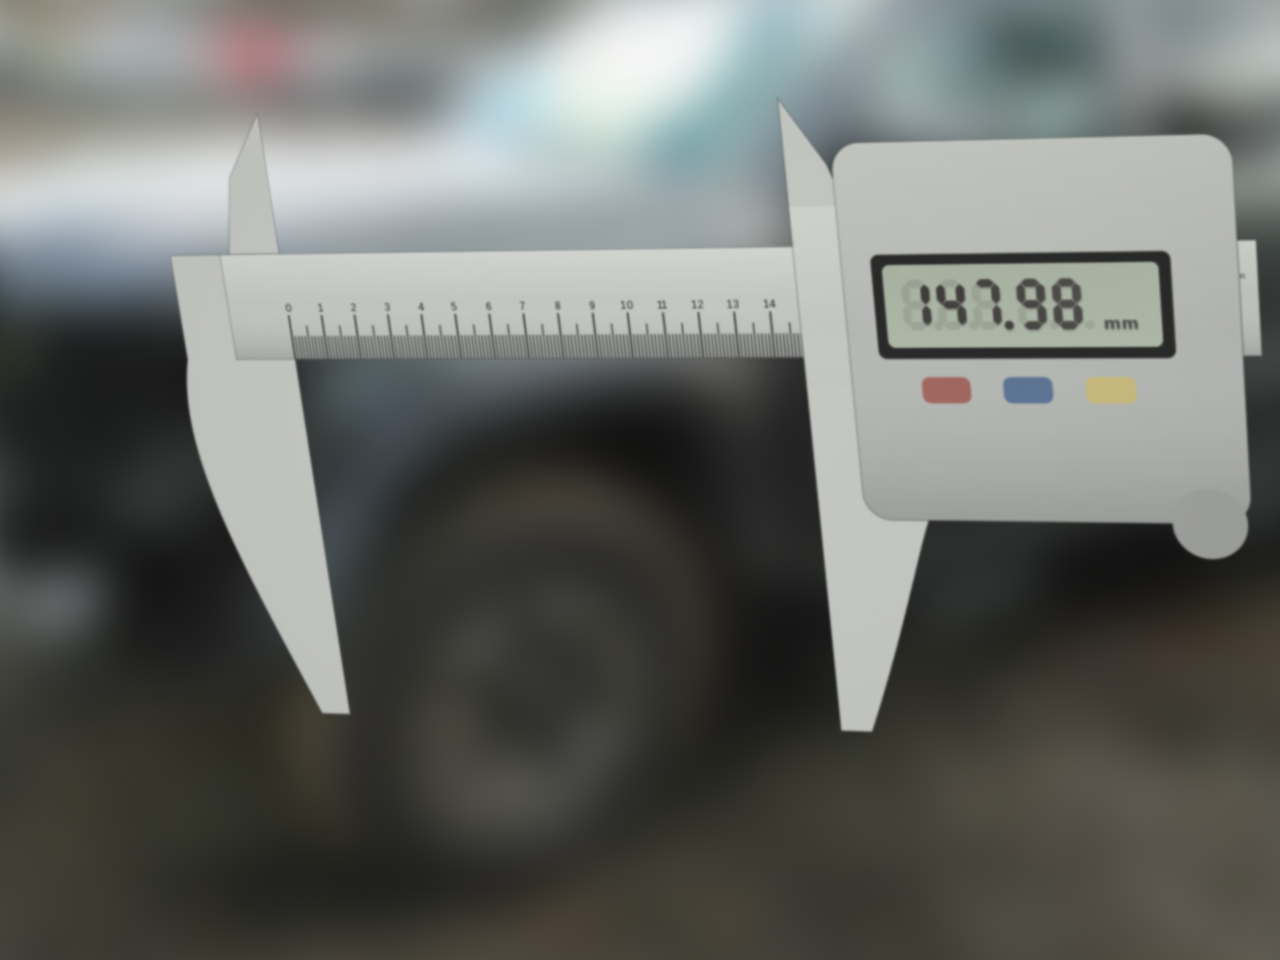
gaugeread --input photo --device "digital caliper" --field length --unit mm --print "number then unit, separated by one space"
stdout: 147.98 mm
